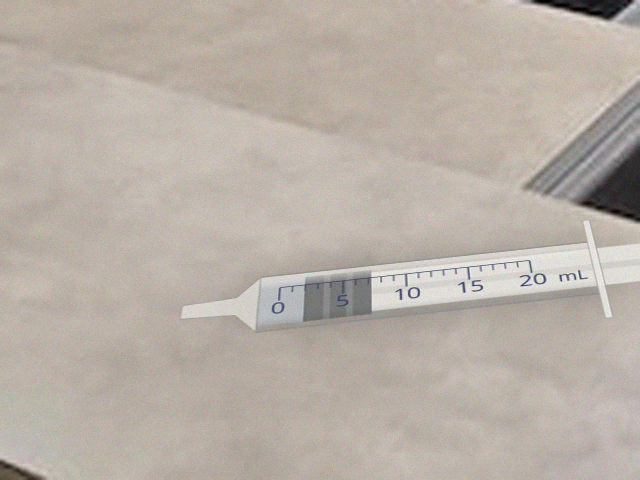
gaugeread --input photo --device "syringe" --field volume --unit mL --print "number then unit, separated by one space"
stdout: 2 mL
